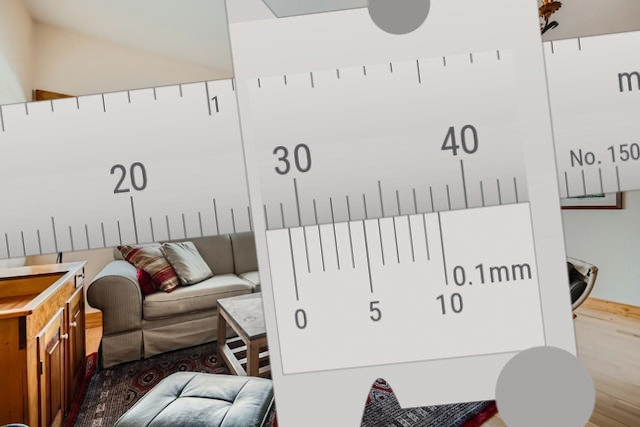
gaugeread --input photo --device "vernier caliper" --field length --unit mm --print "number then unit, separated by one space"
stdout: 29.3 mm
